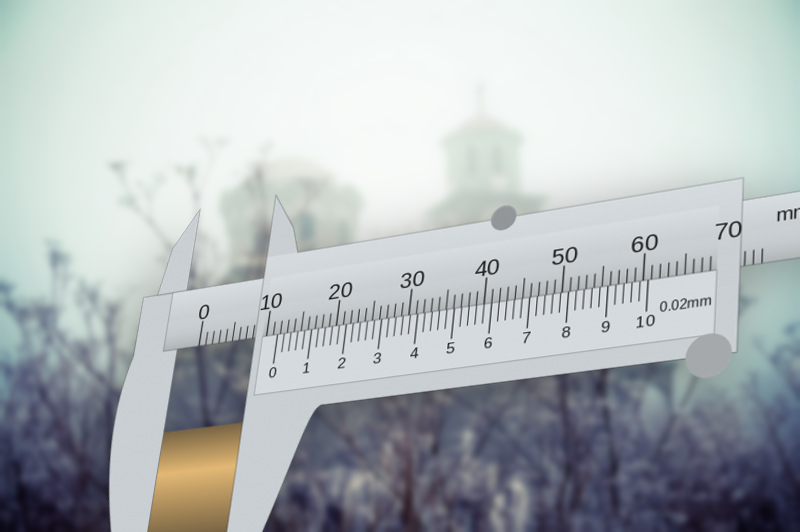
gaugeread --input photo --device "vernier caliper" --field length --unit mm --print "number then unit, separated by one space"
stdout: 11.6 mm
